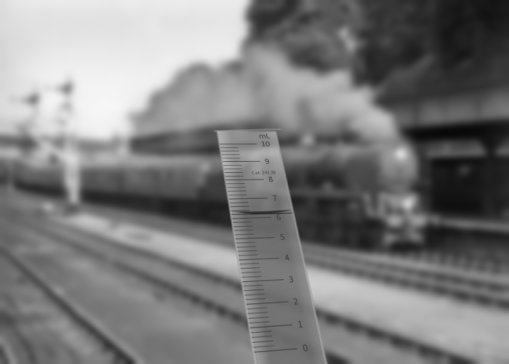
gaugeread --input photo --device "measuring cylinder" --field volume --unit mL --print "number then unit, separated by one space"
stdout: 6.2 mL
